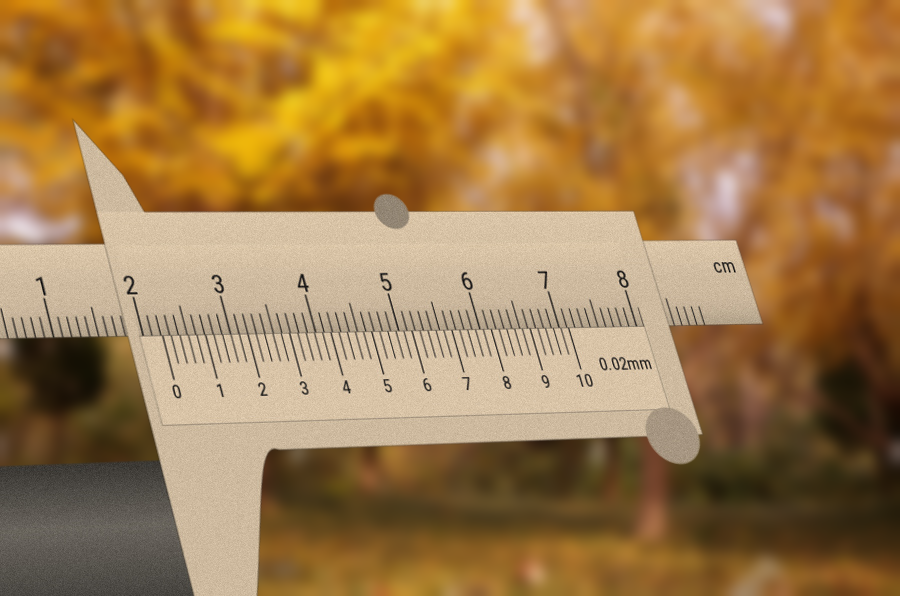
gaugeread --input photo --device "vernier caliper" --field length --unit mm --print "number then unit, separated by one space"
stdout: 22.2 mm
